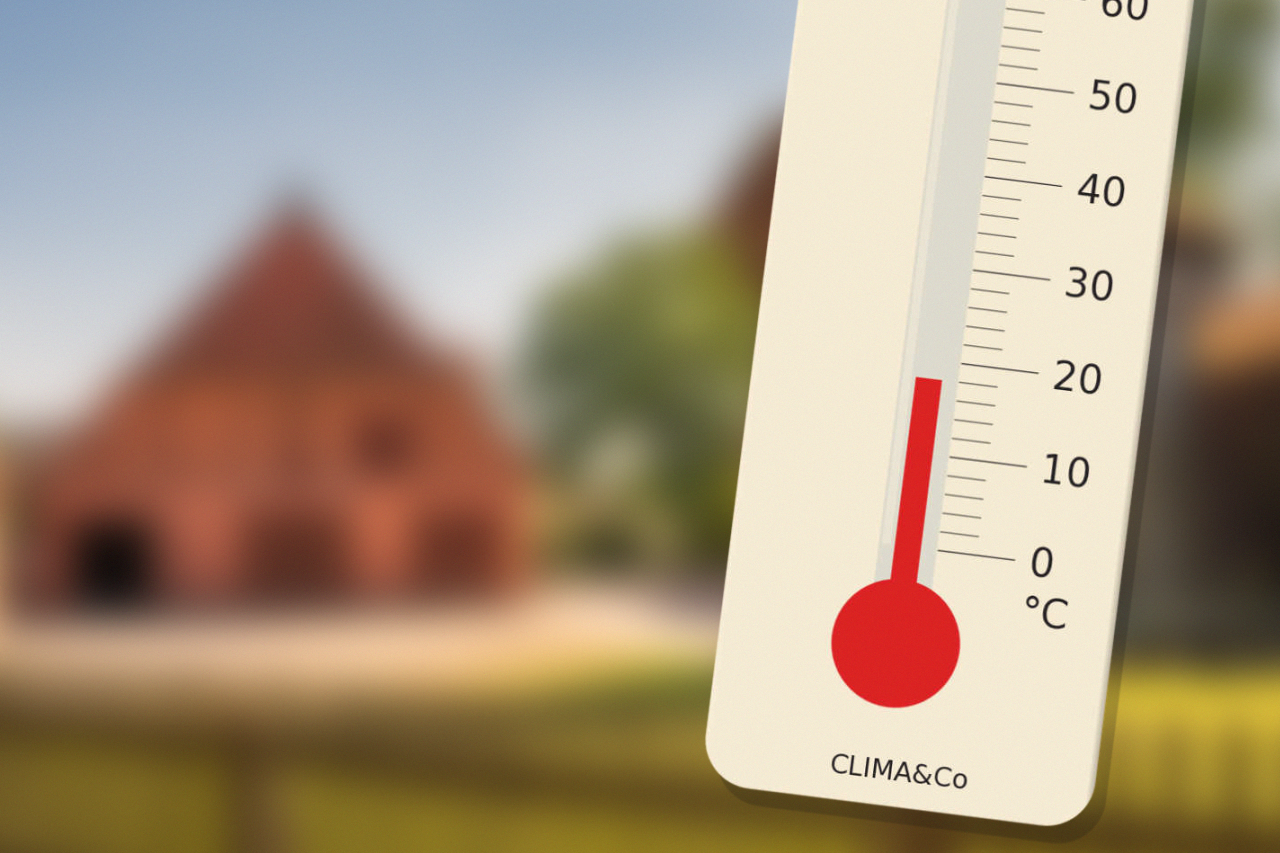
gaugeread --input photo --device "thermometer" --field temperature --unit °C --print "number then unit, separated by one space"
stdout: 18 °C
